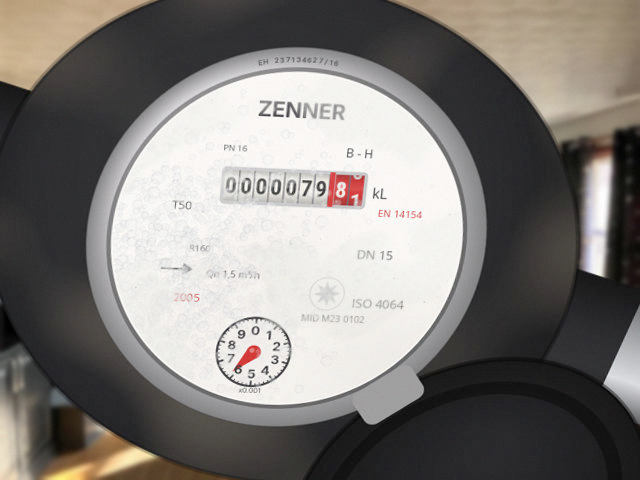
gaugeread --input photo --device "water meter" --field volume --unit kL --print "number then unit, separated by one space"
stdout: 79.806 kL
